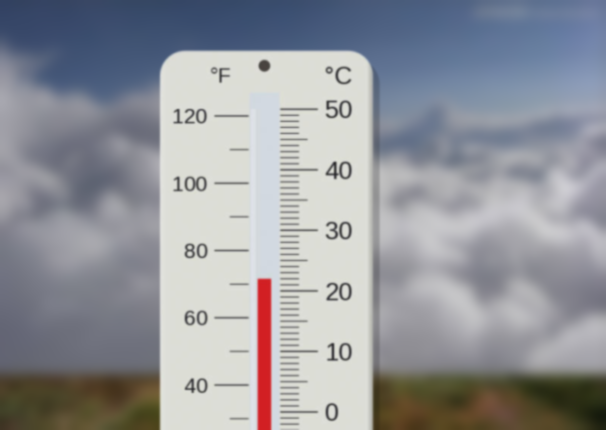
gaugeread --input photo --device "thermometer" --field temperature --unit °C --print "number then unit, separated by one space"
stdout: 22 °C
